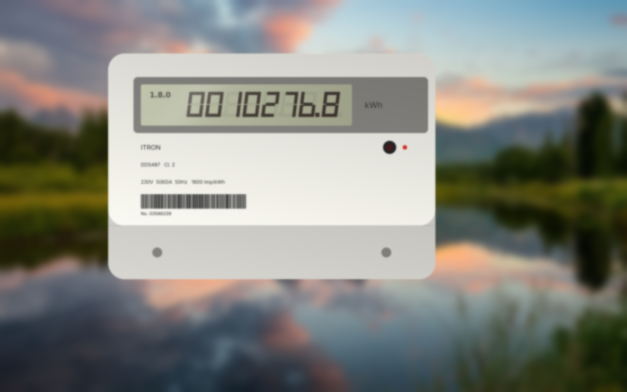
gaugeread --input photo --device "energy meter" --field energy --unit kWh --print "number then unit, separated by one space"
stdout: 10276.8 kWh
